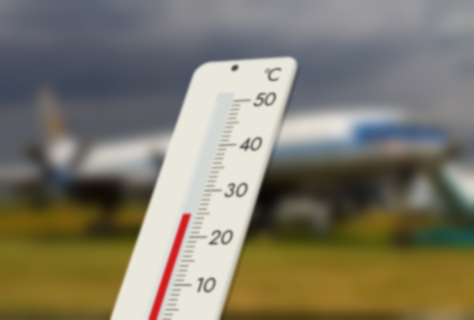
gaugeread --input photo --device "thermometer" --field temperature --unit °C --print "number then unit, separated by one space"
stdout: 25 °C
